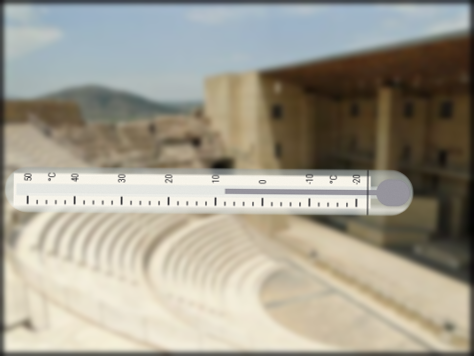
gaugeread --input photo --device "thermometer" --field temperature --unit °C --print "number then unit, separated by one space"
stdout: 8 °C
